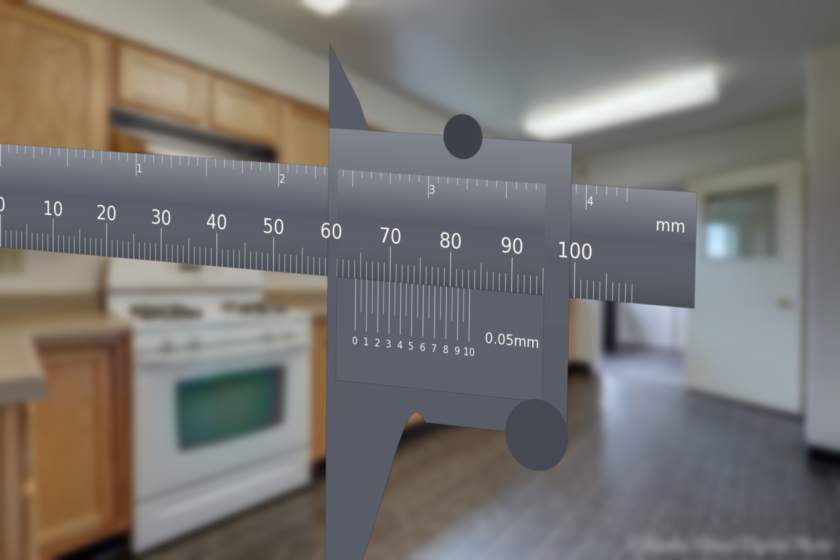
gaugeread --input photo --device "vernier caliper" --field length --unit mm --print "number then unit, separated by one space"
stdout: 64.2 mm
